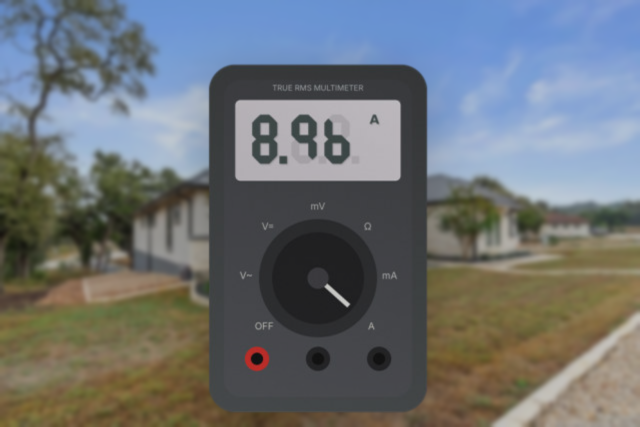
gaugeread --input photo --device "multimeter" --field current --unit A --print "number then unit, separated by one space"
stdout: 8.96 A
